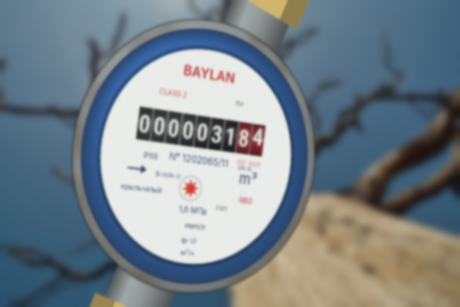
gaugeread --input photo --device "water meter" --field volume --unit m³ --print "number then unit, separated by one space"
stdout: 31.84 m³
